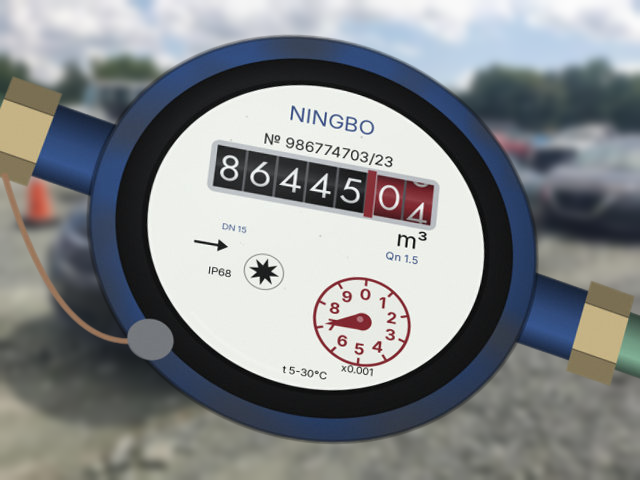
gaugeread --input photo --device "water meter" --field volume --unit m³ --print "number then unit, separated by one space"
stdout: 86445.037 m³
